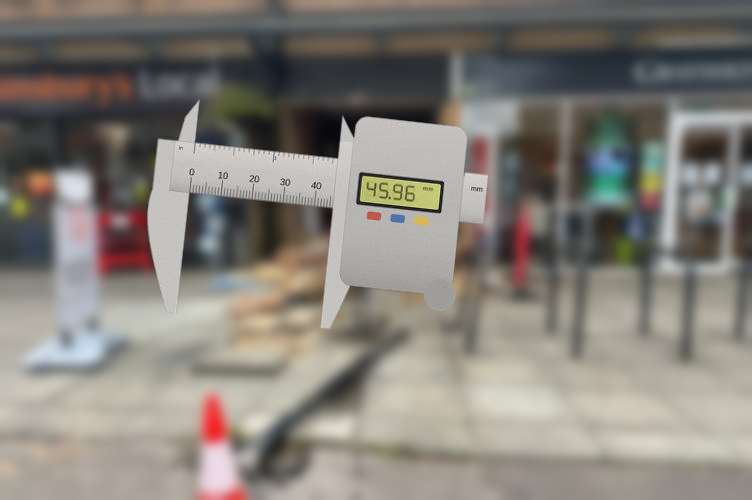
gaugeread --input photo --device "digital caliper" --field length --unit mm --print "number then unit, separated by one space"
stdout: 45.96 mm
